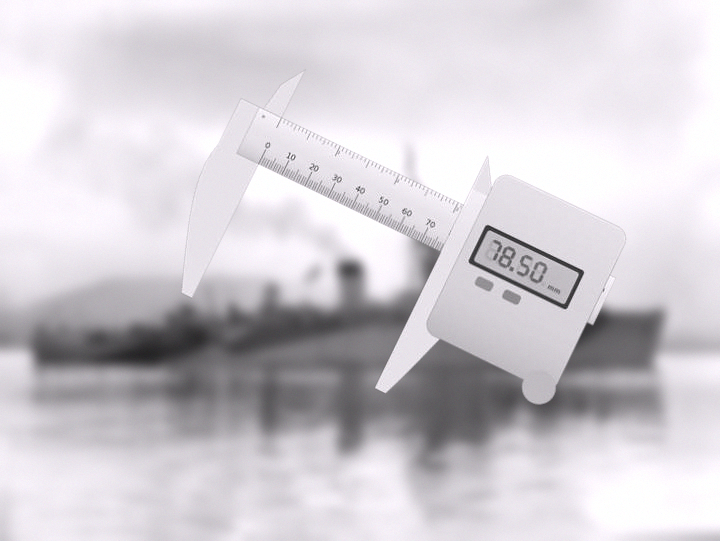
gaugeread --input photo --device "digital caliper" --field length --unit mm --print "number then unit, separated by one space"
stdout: 78.50 mm
